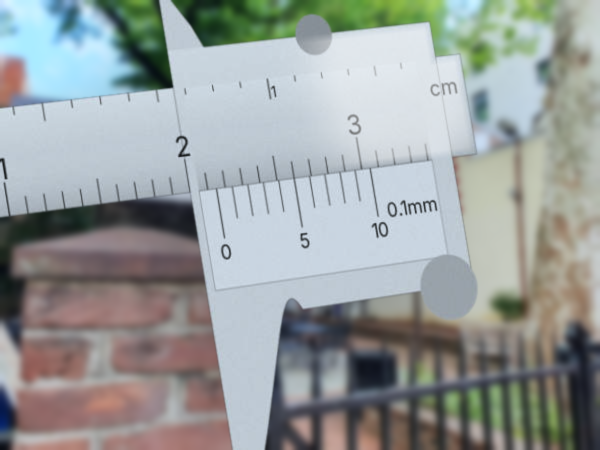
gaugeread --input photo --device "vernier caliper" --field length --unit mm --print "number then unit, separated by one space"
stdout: 21.5 mm
